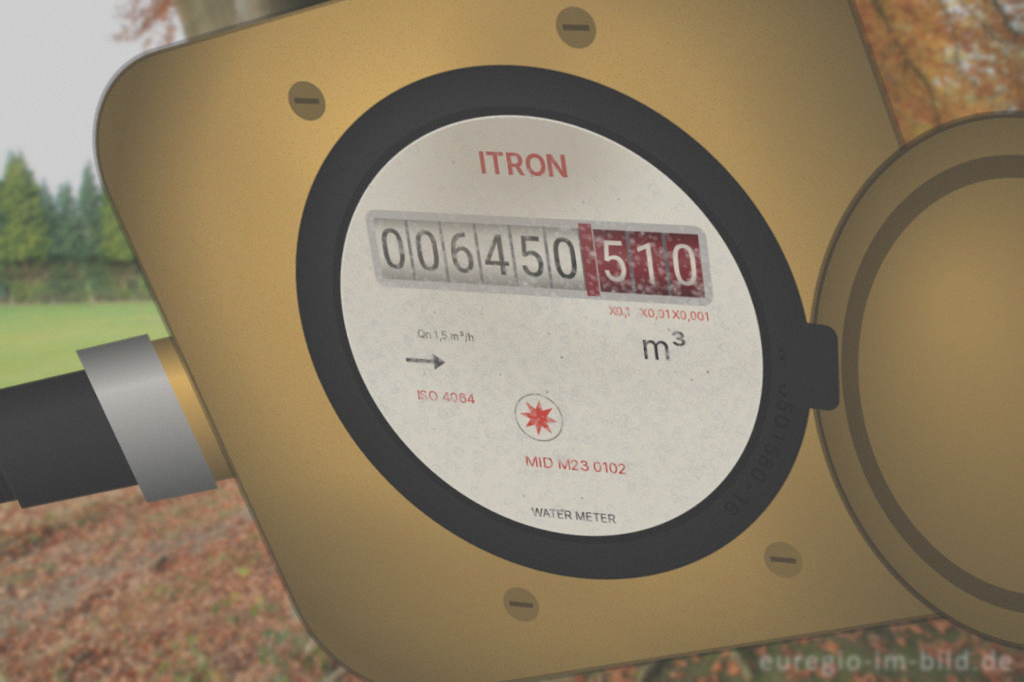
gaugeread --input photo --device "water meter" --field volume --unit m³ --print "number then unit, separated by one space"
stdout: 6450.510 m³
